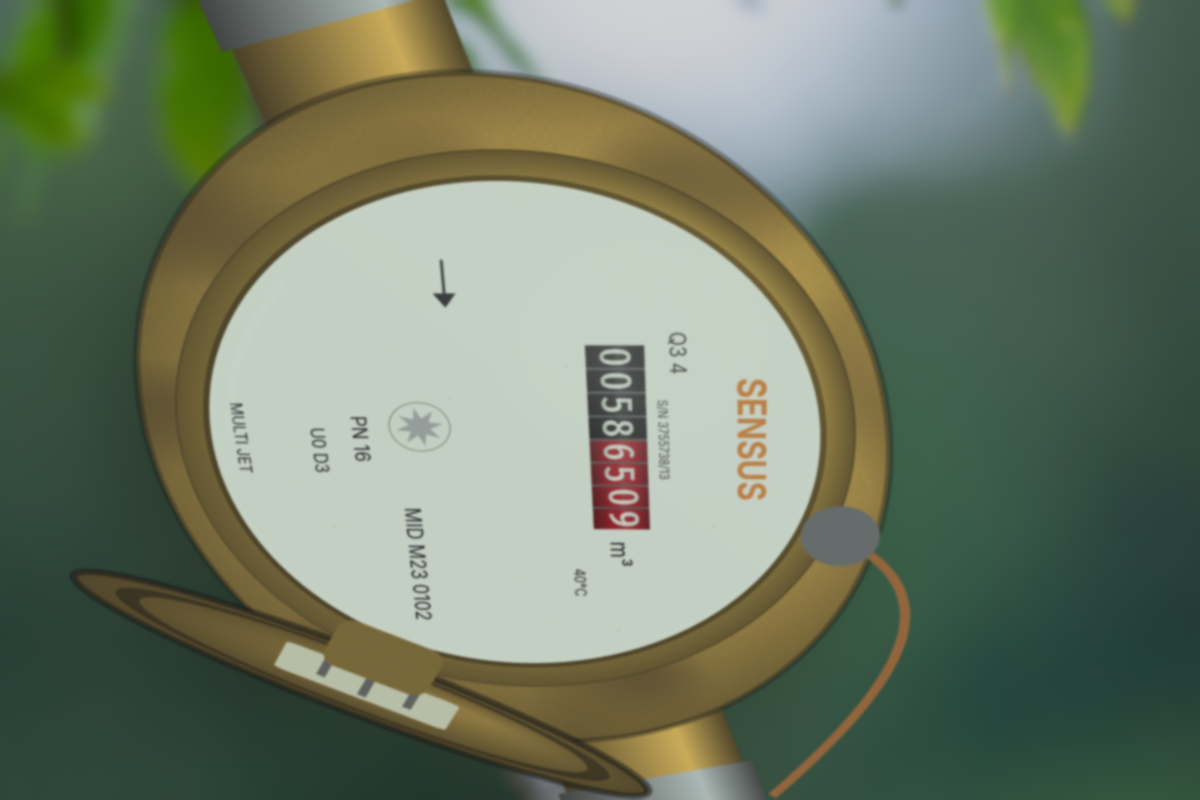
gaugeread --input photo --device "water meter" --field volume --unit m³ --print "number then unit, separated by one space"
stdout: 58.6509 m³
